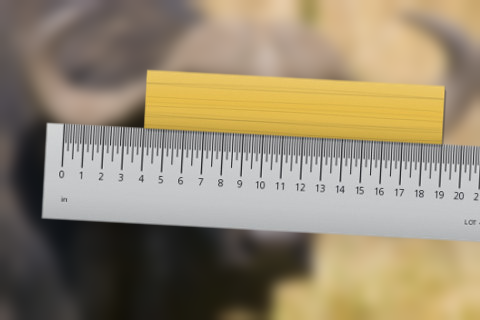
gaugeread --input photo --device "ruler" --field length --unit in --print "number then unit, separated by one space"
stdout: 15 in
